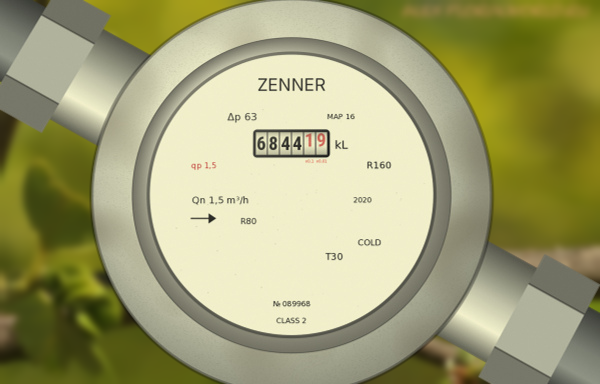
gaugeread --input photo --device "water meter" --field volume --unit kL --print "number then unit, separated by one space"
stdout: 6844.19 kL
